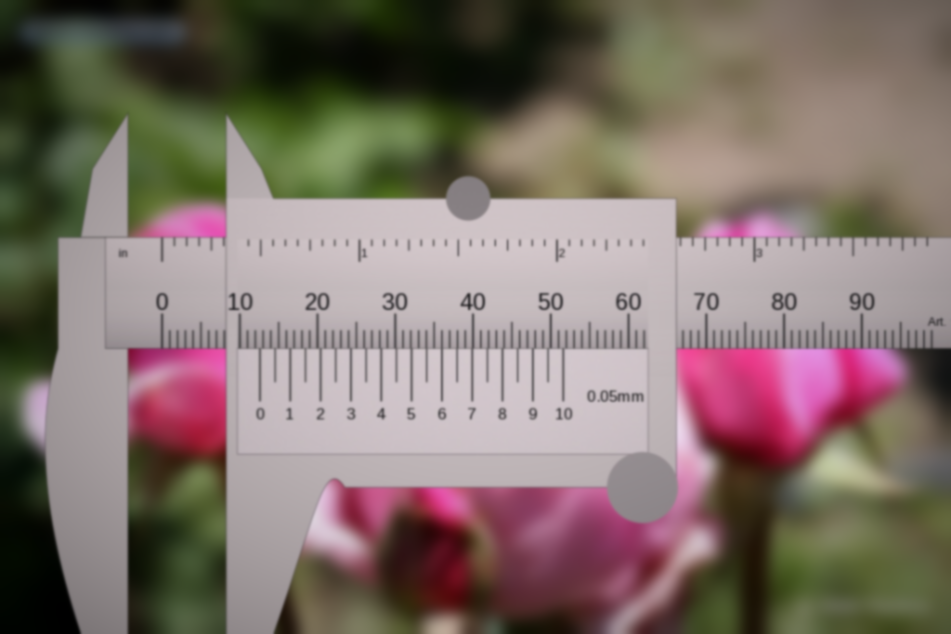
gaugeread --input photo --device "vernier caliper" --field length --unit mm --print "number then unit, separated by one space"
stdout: 12.6 mm
